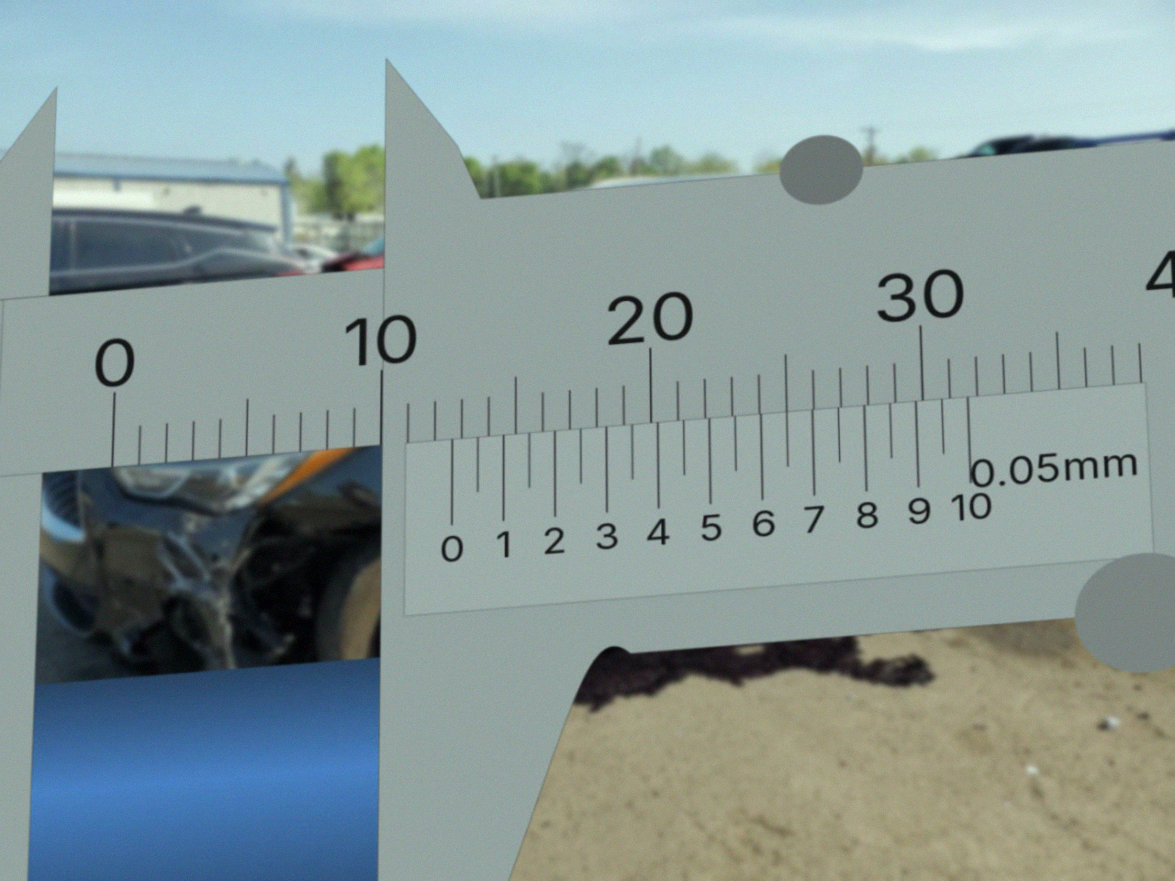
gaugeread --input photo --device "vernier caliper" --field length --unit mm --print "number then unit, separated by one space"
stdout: 12.65 mm
